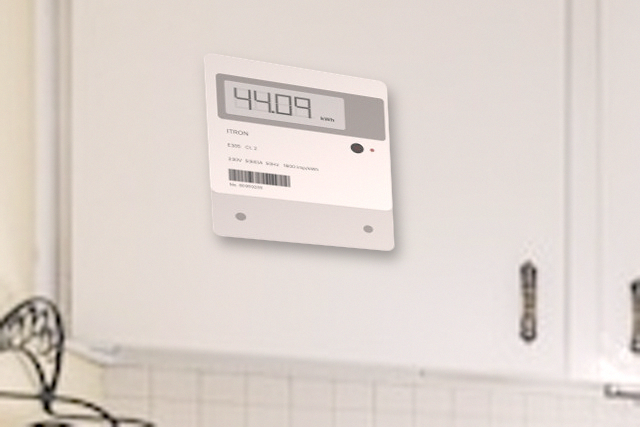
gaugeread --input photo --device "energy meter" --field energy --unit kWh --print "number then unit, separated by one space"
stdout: 44.09 kWh
